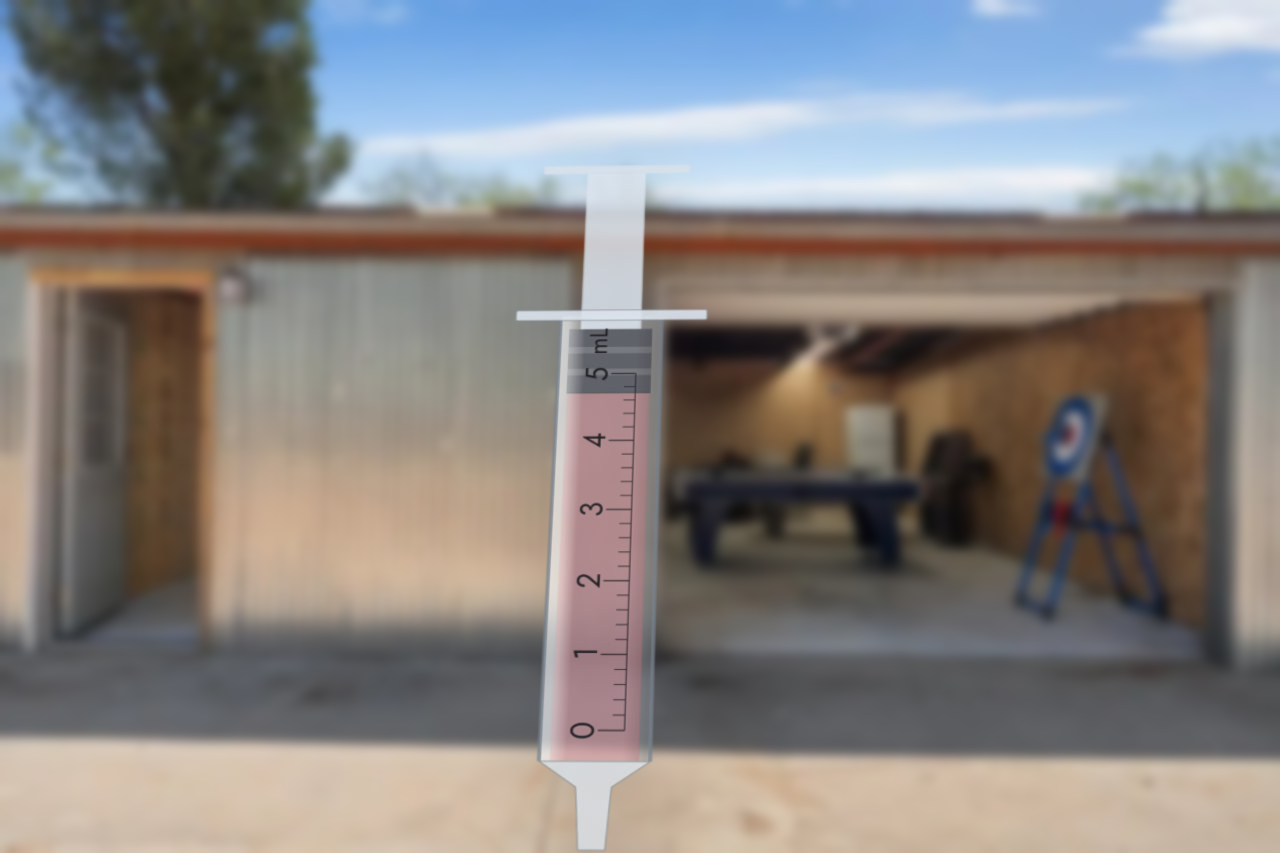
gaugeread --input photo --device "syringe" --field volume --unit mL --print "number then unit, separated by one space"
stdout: 4.7 mL
